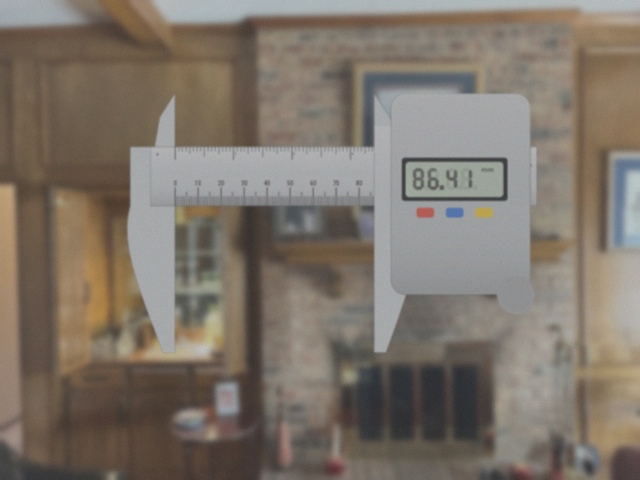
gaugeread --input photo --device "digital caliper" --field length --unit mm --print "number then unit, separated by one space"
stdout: 86.41 mm
